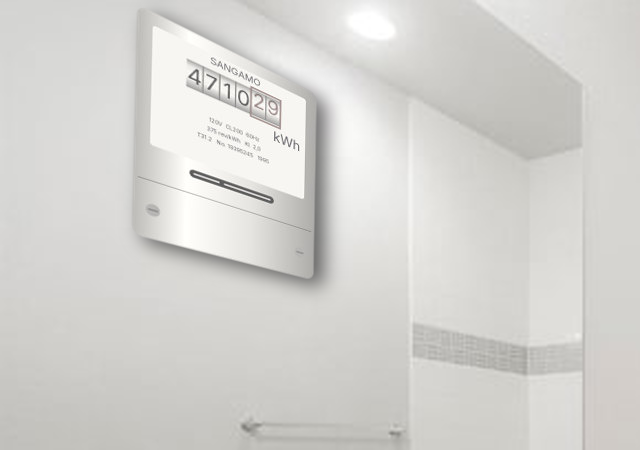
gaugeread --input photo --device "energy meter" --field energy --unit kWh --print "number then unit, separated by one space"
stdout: 4710.29 kWh
